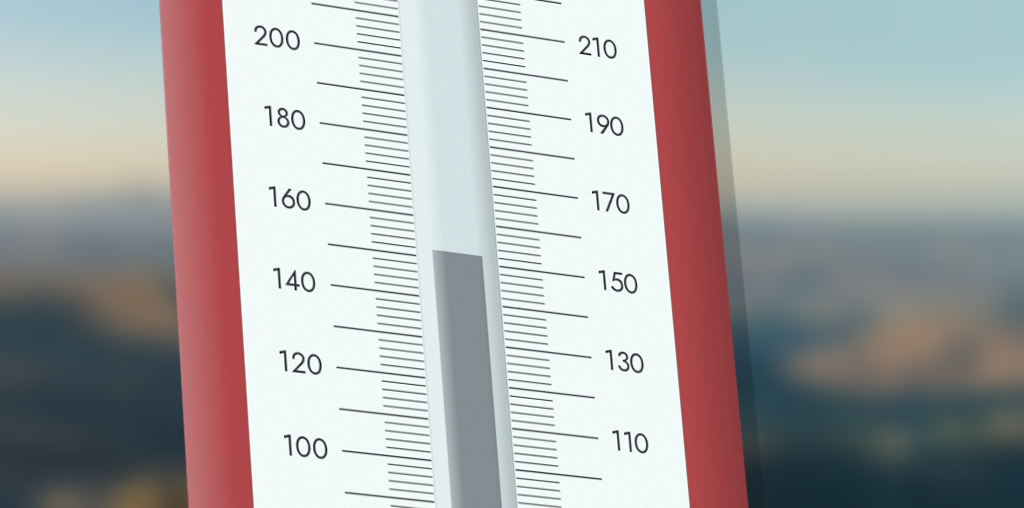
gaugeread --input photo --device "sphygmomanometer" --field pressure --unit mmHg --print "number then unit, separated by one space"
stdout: 152 mmHg
